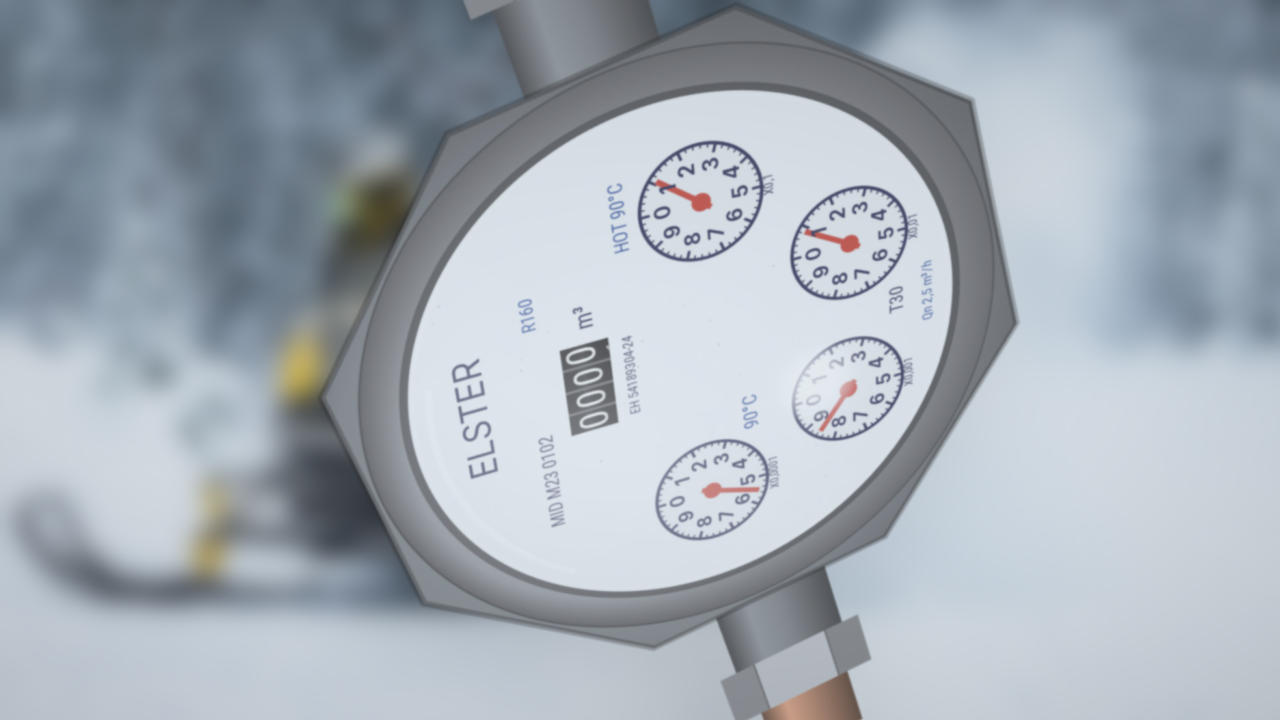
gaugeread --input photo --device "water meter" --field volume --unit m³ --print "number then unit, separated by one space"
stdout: 0.1085 m³
